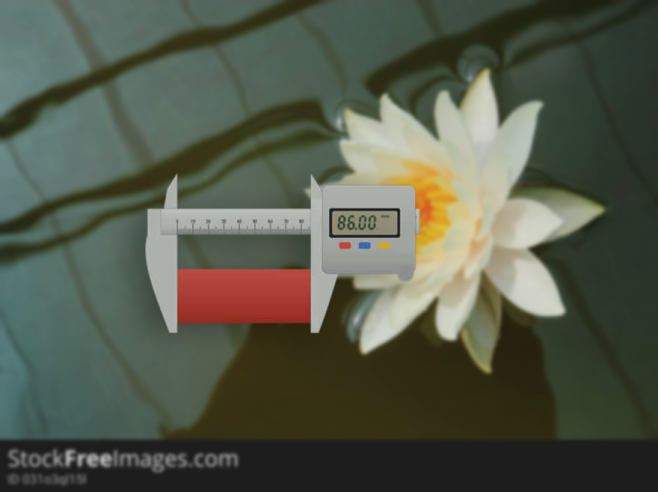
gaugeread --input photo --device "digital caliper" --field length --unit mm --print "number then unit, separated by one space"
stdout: 86.00 mm
